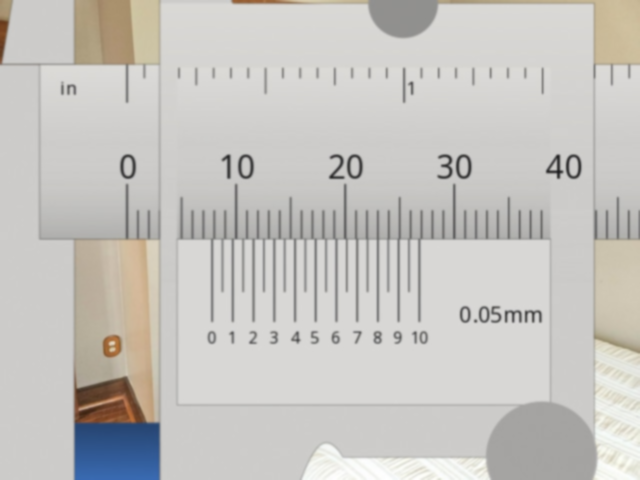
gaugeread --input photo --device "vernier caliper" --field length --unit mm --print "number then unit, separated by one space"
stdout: 7.8 mm
